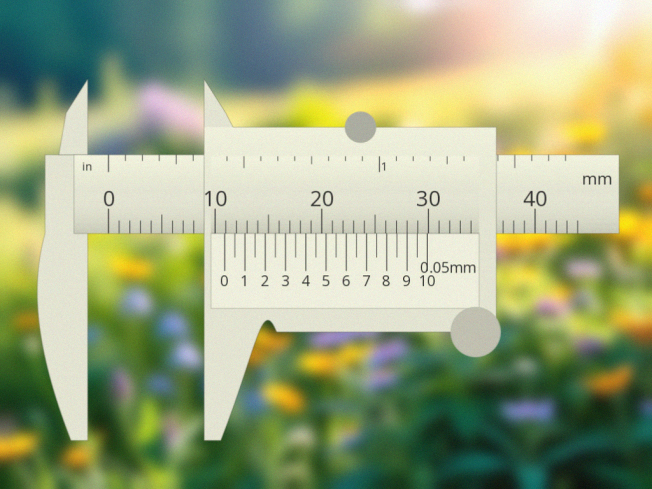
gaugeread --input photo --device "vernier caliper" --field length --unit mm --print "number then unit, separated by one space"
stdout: 10.9 mm
